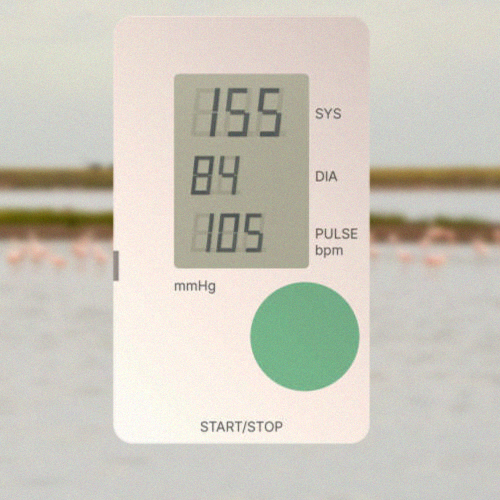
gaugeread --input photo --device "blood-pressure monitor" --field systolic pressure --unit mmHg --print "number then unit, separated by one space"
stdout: 155 mmHg
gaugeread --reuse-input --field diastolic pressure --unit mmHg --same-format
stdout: 84 mmHg
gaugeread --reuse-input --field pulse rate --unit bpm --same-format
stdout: 105 bpm
